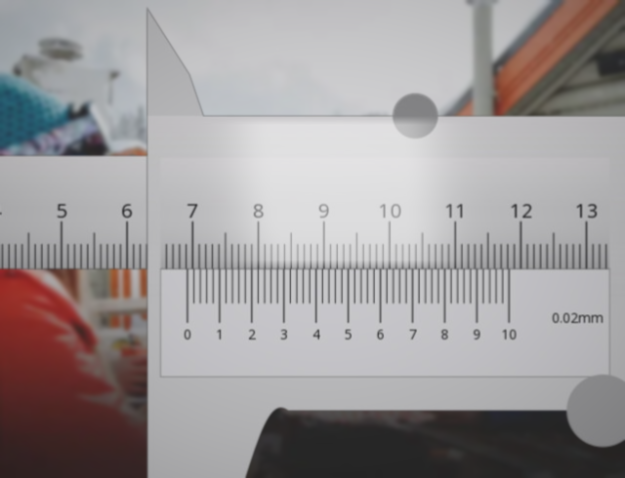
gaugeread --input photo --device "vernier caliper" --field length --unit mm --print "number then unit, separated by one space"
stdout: 69.2 mm
